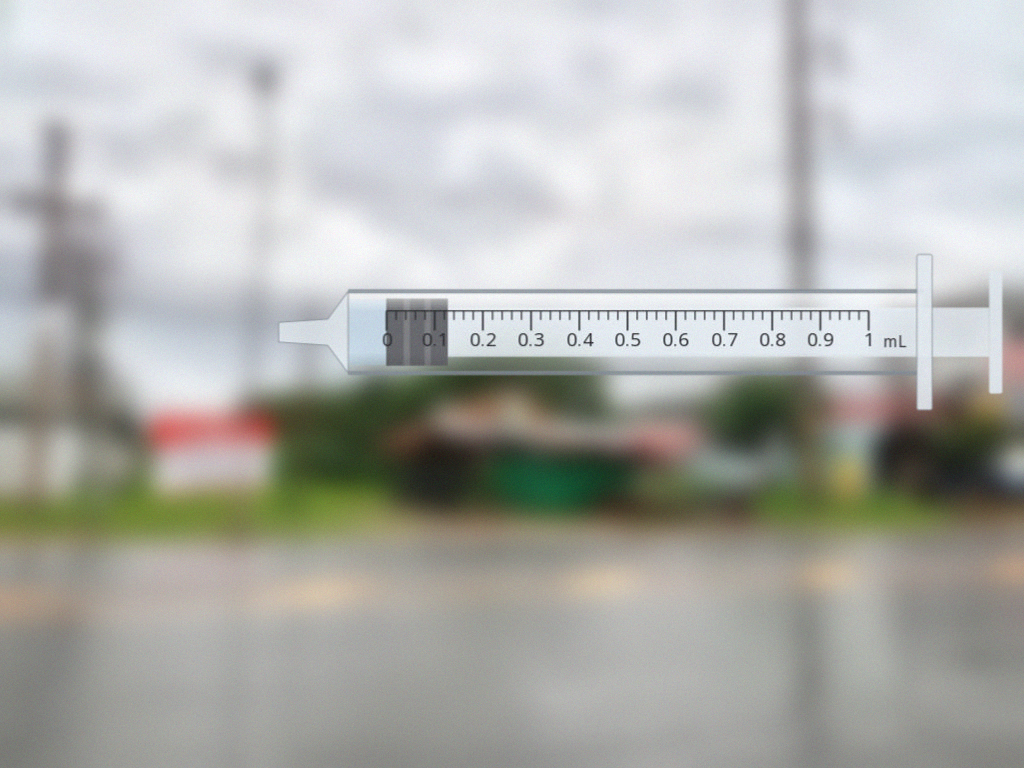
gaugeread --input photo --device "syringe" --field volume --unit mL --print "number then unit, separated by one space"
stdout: 0 mL
